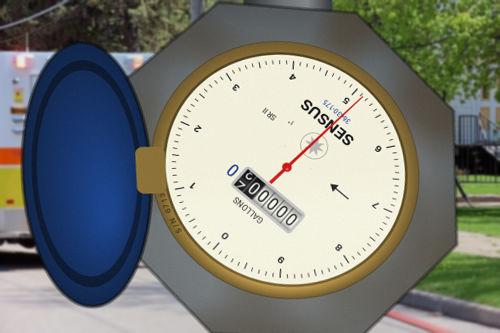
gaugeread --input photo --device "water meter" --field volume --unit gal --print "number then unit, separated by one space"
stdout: 25.1 gal
